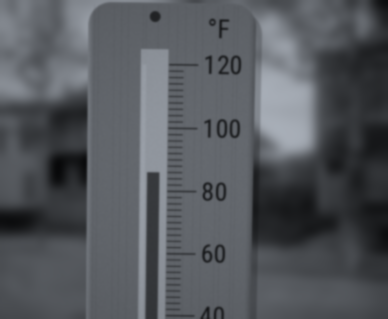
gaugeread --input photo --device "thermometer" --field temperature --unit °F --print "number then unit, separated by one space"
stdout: 86 °F
